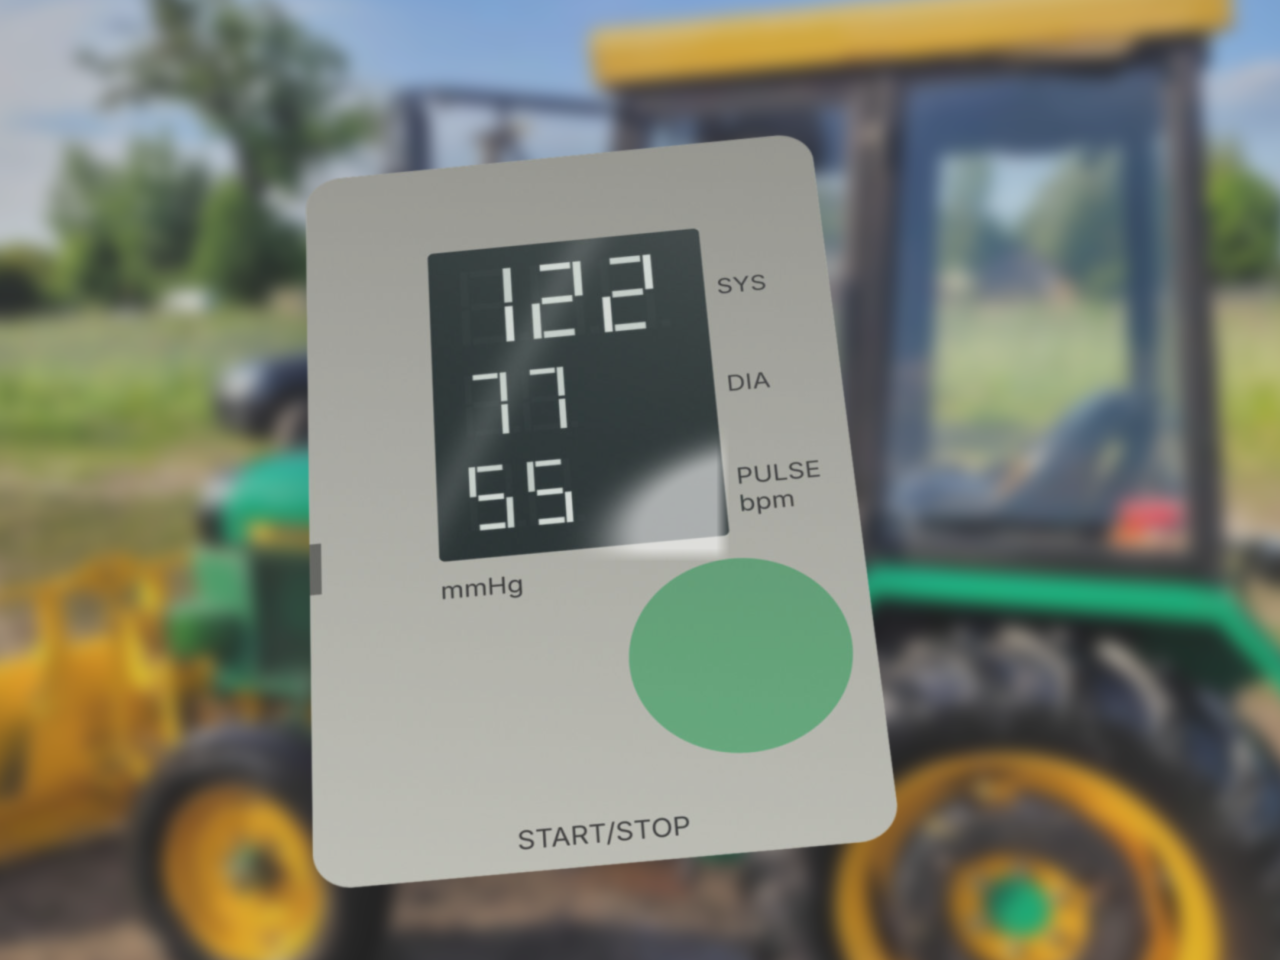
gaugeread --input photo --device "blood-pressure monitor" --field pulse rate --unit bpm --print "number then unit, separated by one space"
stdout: 55 bpm
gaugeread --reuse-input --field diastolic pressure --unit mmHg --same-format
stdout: 77 mmHg
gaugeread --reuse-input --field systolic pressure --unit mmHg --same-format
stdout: 122 mmHg
